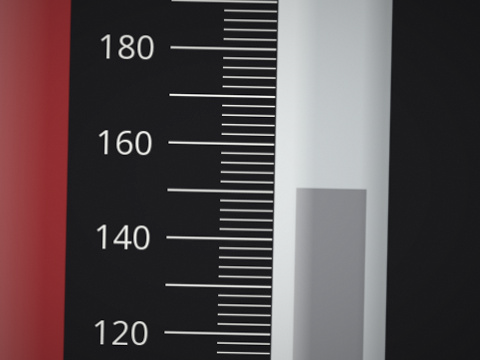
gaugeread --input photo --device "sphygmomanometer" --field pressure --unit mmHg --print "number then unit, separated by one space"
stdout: 151 mmHg
